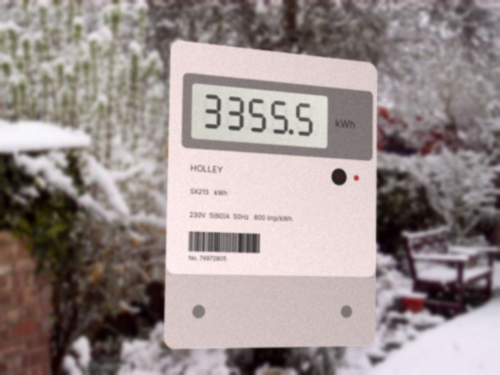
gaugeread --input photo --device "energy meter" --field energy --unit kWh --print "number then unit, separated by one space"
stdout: 3355.5 kWh
